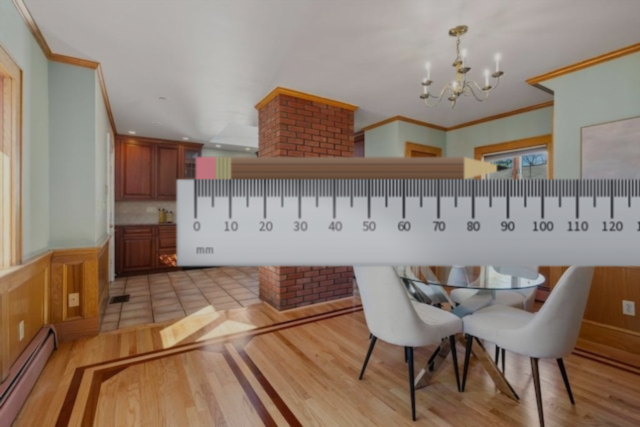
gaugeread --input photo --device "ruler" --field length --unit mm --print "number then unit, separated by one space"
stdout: 90 mm
